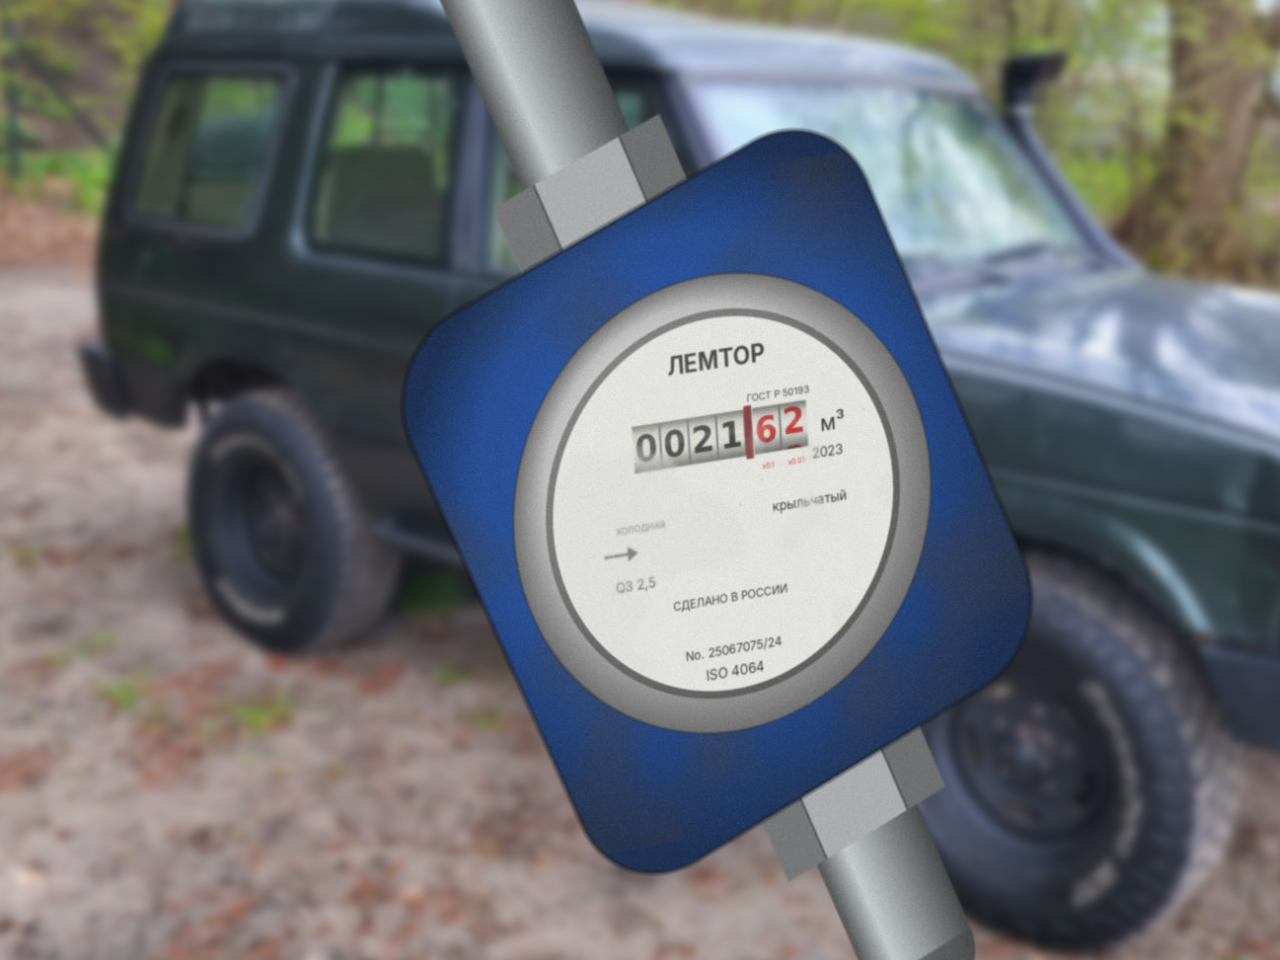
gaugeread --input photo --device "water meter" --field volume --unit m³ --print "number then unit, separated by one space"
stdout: 21.62 m³
